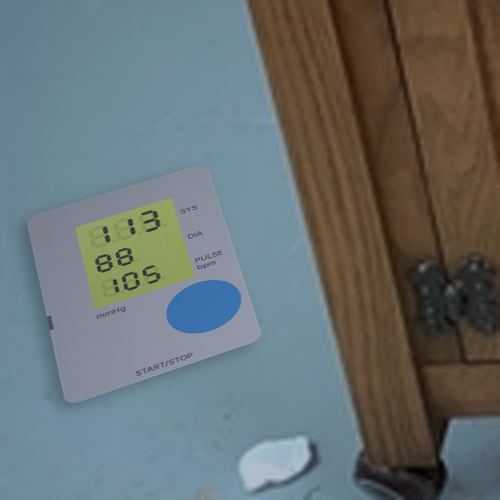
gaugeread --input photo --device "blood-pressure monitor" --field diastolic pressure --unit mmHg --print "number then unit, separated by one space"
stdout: 88 mmHg
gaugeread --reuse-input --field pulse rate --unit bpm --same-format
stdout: 105 bpm
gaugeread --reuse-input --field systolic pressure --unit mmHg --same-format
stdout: 113 mmHg
